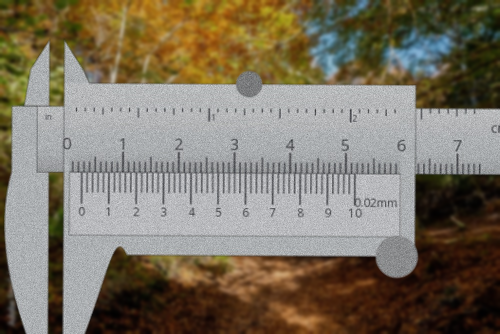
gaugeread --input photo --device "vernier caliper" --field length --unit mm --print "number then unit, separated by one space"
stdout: 2.6 mm
